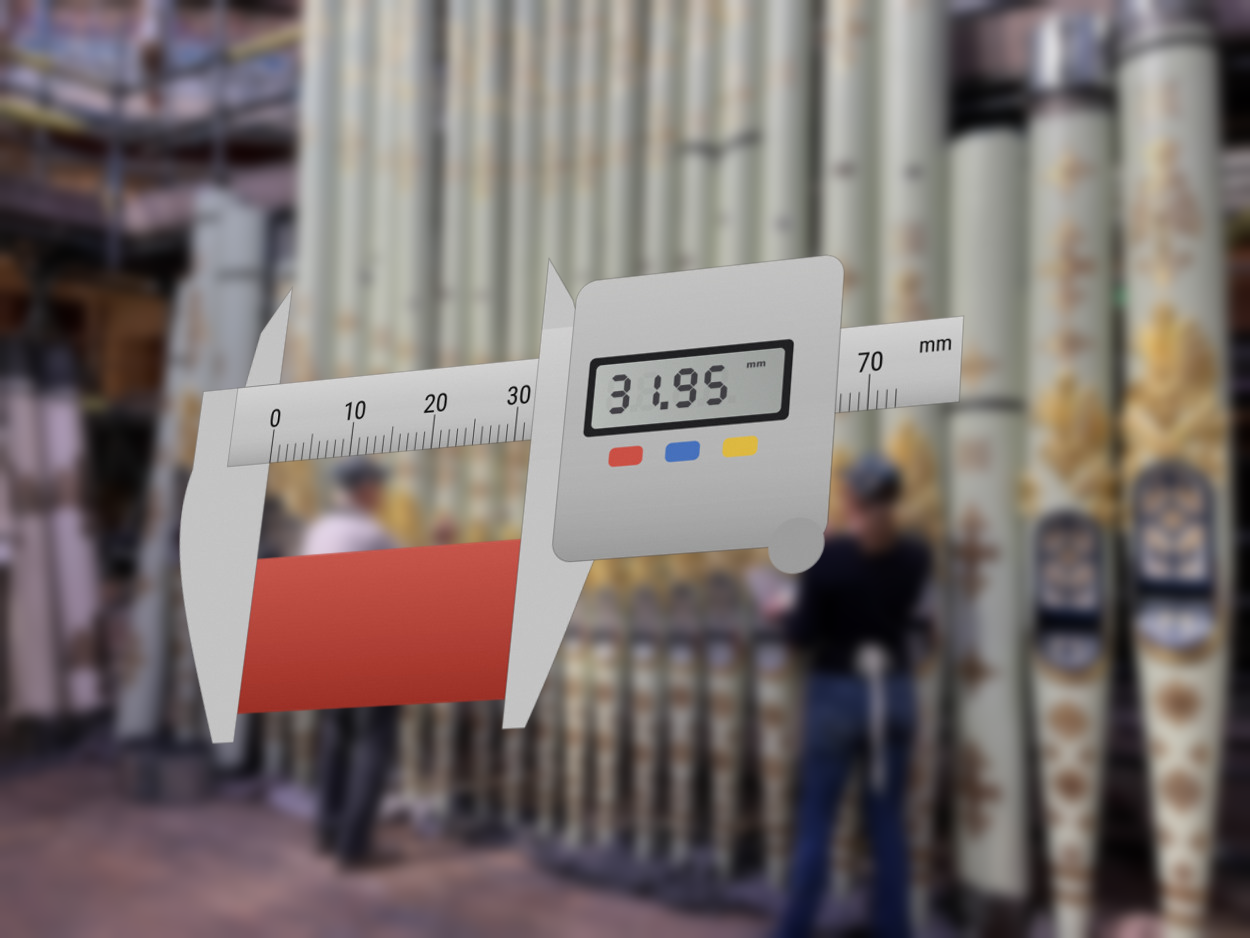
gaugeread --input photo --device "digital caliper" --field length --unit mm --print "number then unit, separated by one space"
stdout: 31.95 mm
